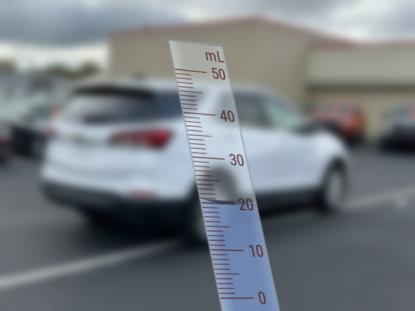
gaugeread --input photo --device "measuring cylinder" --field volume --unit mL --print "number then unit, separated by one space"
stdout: 20 mL
